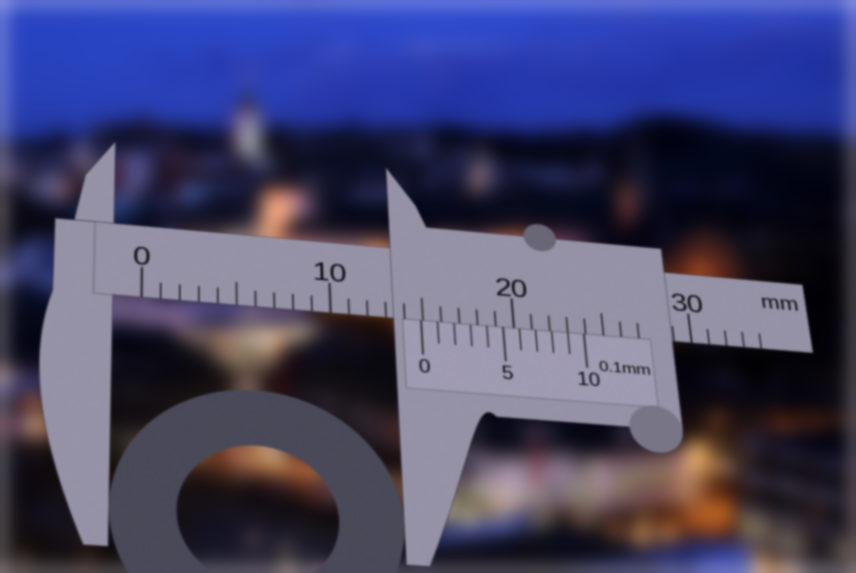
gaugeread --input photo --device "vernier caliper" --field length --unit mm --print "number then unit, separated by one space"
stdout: 14.9 mm
